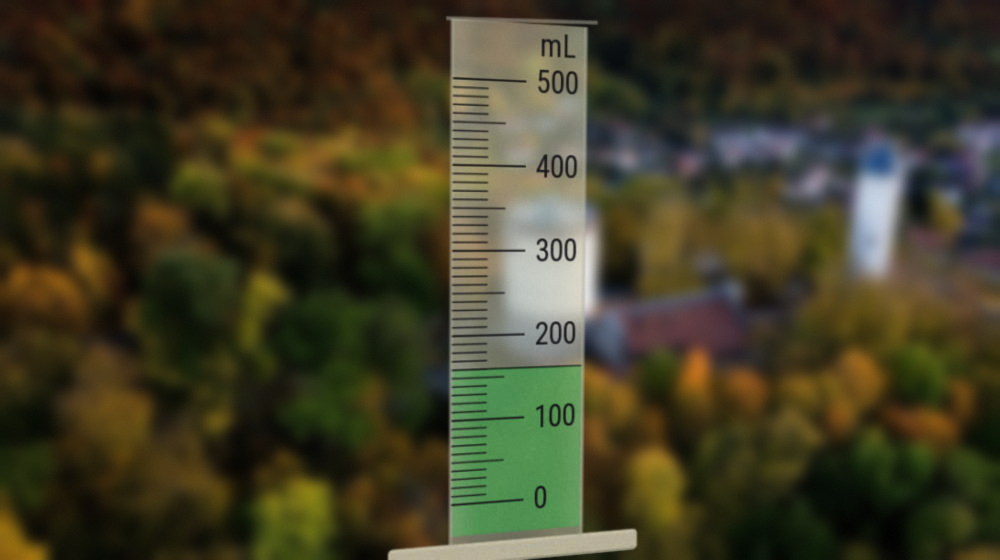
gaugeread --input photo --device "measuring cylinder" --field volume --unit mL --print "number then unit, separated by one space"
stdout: 160 mL
